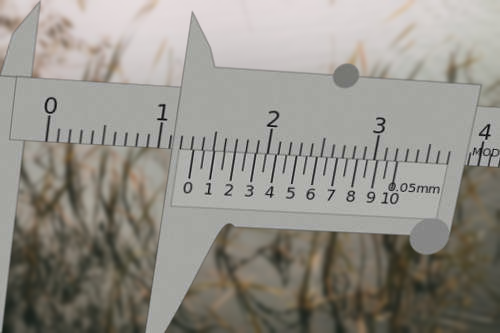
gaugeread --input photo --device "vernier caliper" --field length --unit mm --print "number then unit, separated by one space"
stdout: 13.2 mm
